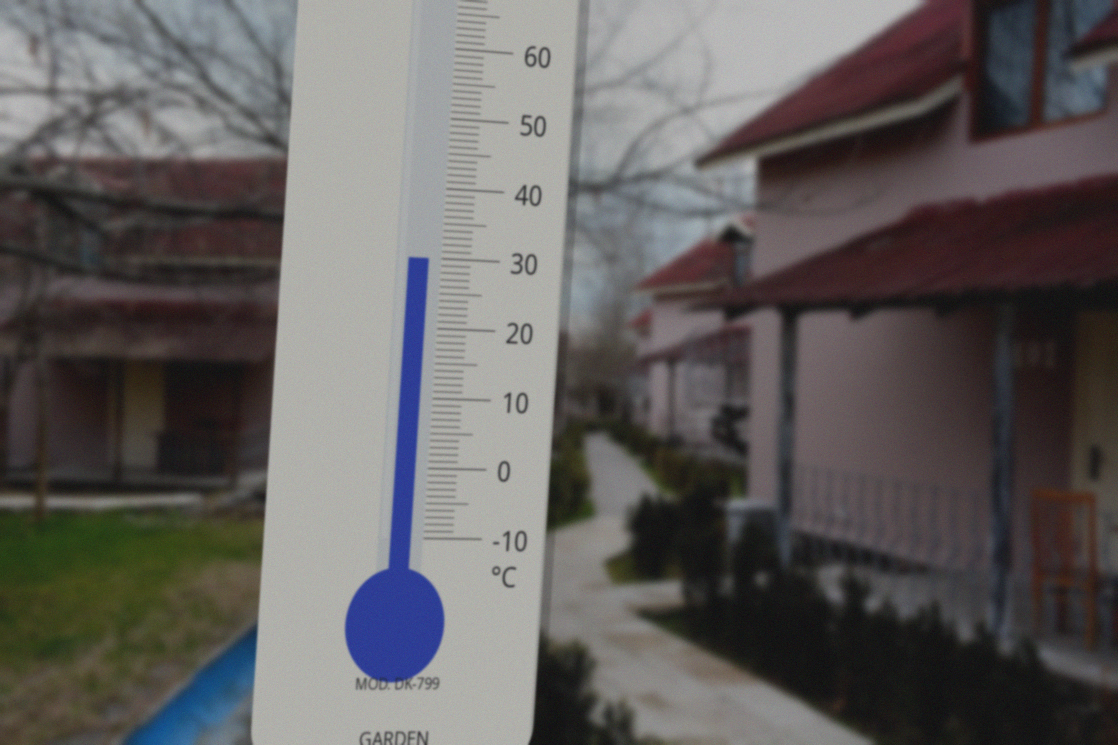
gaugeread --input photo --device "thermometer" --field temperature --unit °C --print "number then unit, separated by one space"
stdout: 30 °C
